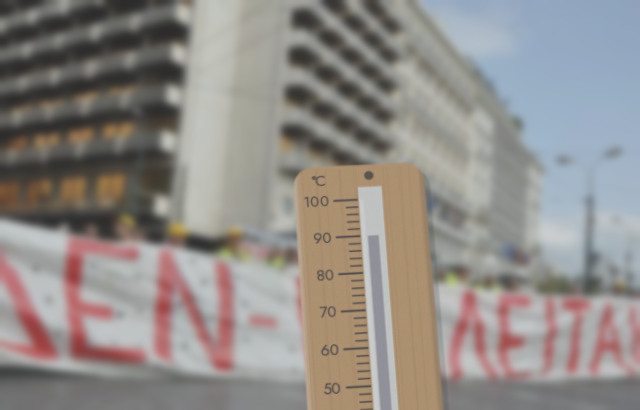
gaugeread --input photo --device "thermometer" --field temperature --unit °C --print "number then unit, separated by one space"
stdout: 90 °C
